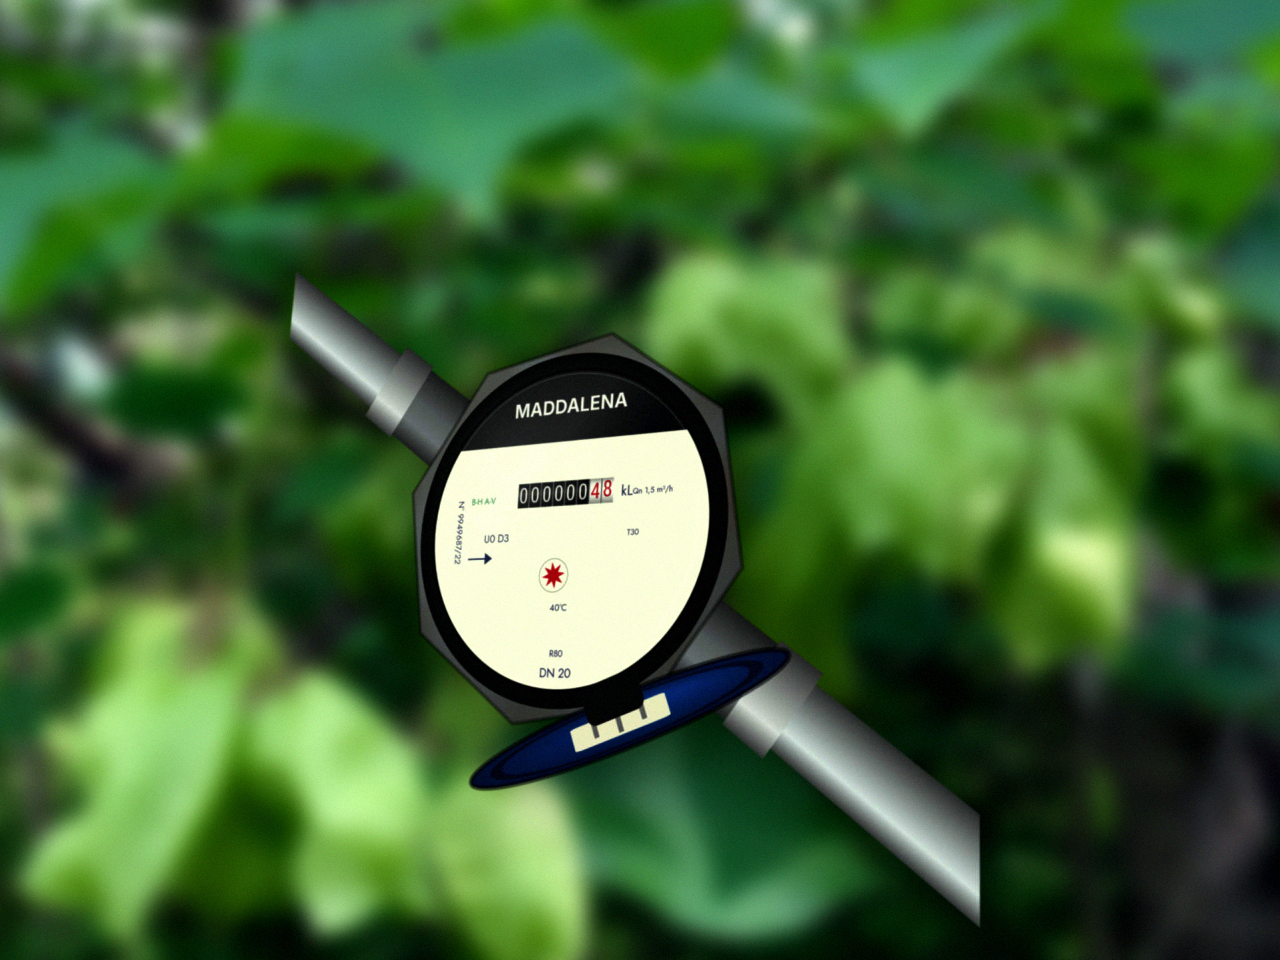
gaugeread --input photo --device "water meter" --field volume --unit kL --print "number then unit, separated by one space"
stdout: 0.48 kL
